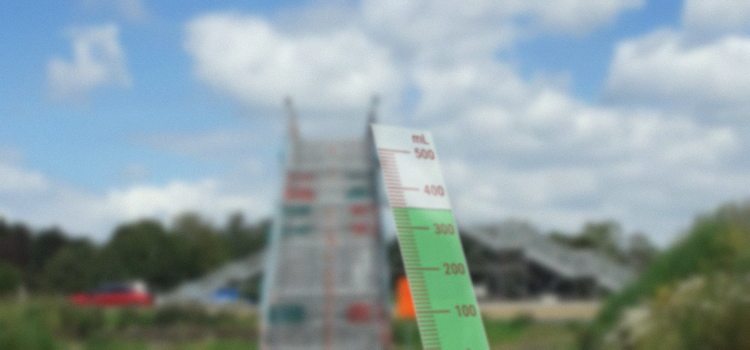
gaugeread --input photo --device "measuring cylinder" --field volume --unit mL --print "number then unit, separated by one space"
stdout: 350 mL
